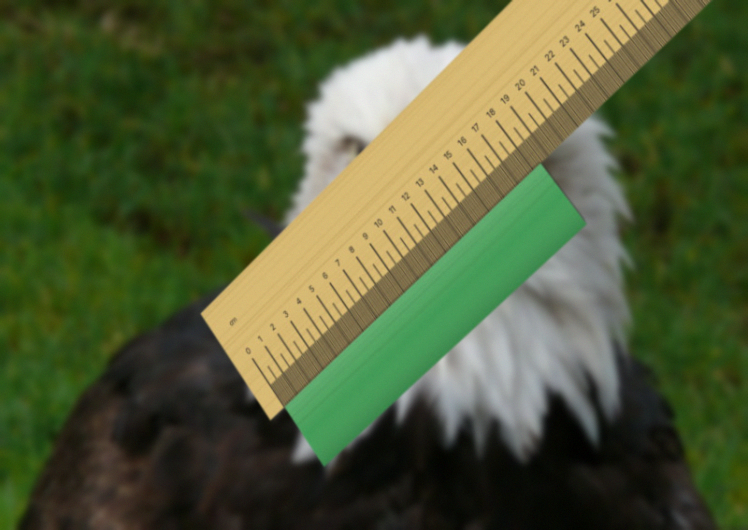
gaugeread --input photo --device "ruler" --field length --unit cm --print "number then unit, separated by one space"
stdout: 18.5 cm
